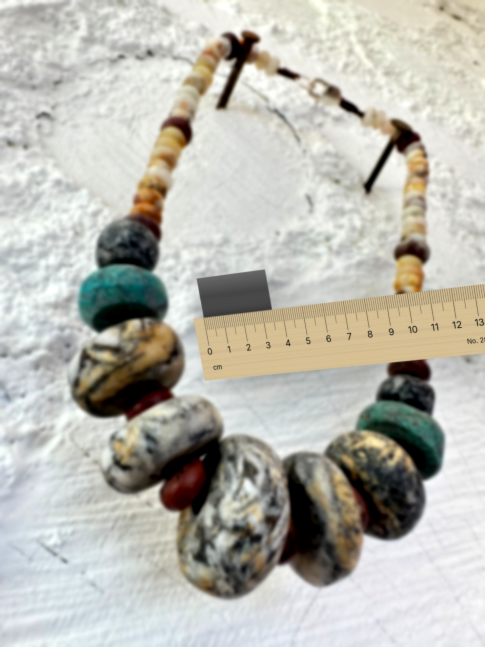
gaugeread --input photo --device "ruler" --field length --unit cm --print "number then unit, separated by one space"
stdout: 3.5 cm
